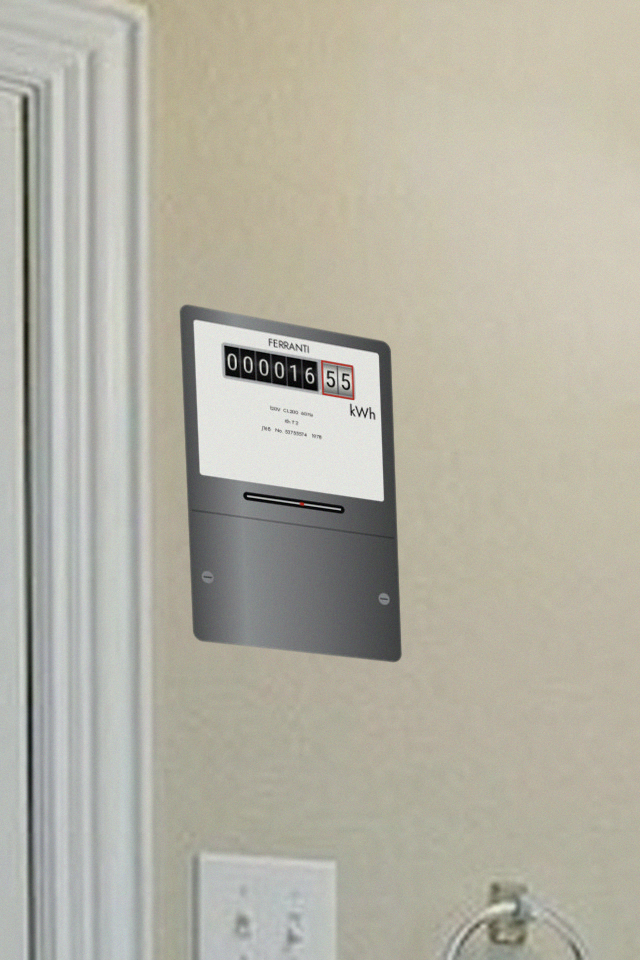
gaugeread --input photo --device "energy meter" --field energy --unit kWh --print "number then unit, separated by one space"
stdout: 16.55 kWh
